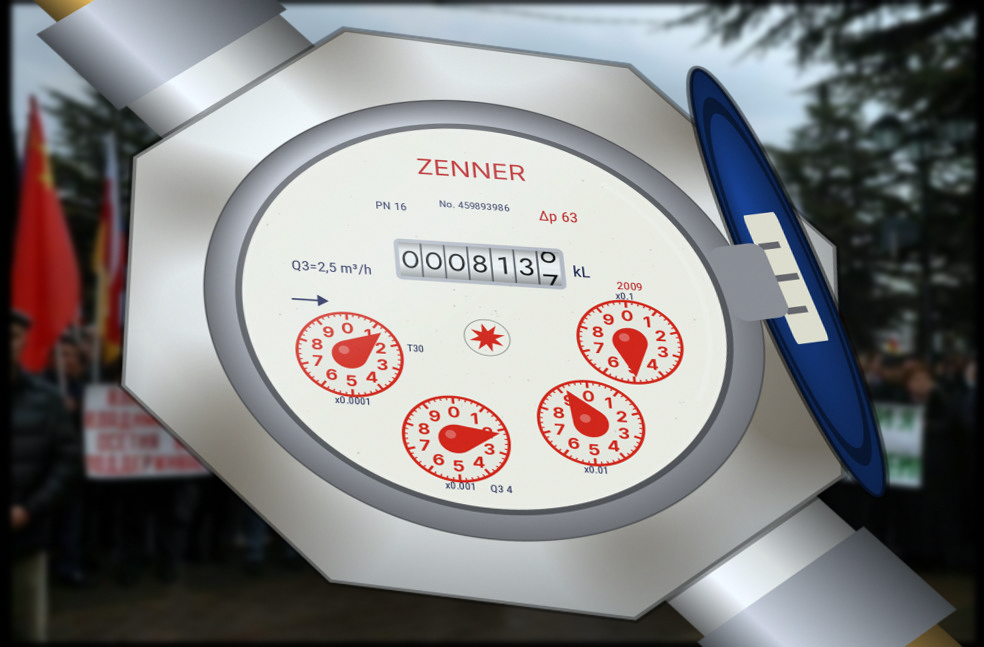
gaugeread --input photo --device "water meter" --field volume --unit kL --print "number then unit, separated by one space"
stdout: 8136.4921 kL
